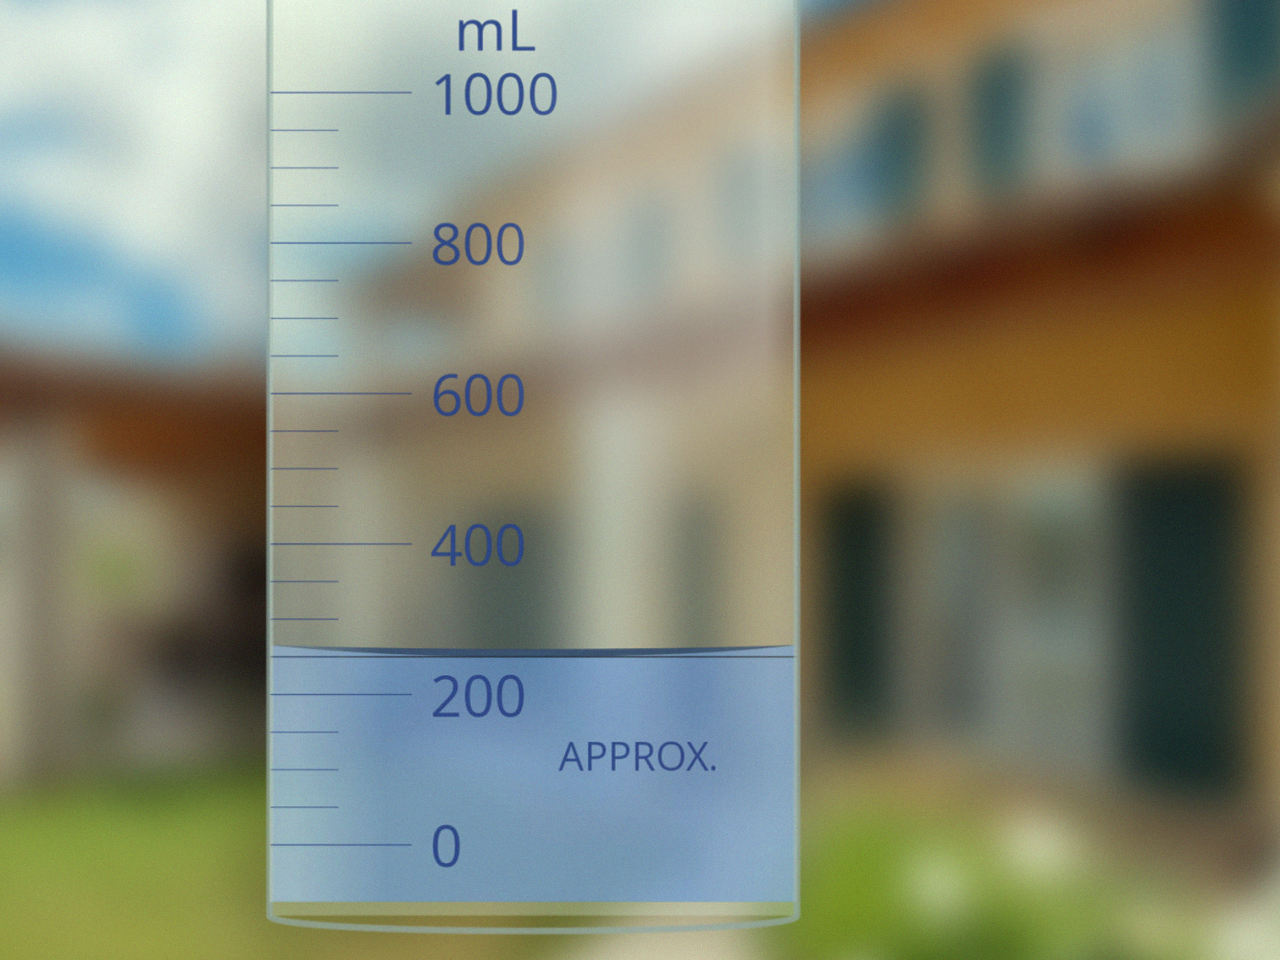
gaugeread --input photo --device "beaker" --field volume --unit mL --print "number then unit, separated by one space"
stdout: 250 mL
